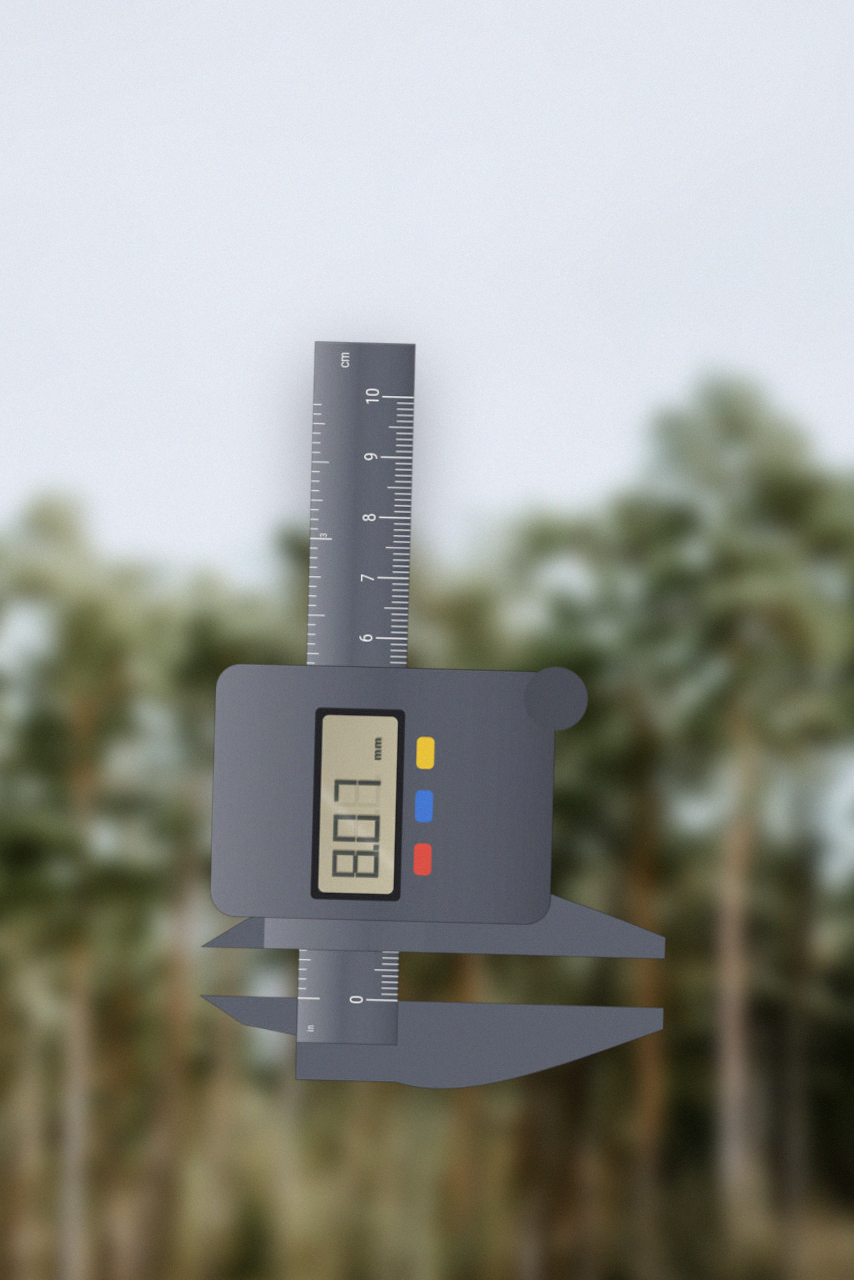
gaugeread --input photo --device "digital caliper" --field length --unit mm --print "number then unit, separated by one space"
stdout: 8.07 mm
